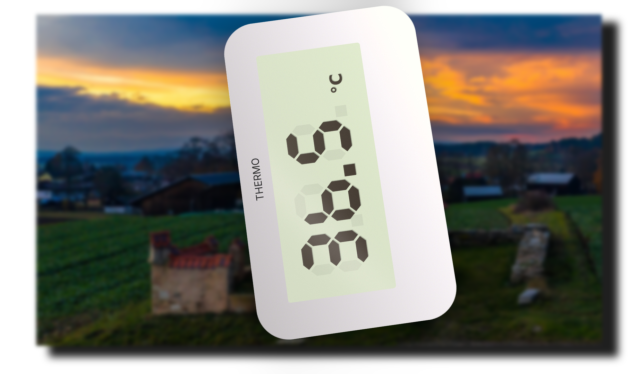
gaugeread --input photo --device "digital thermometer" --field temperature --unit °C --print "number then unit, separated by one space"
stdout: 36.5 °C
